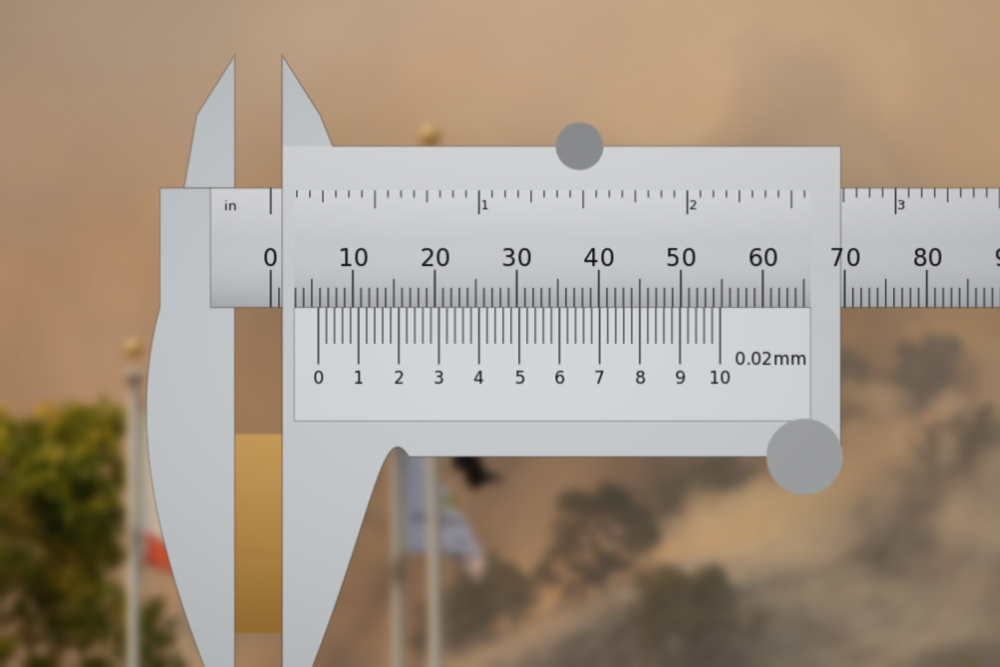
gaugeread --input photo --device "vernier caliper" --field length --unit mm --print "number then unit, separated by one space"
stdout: 5.8 mm
